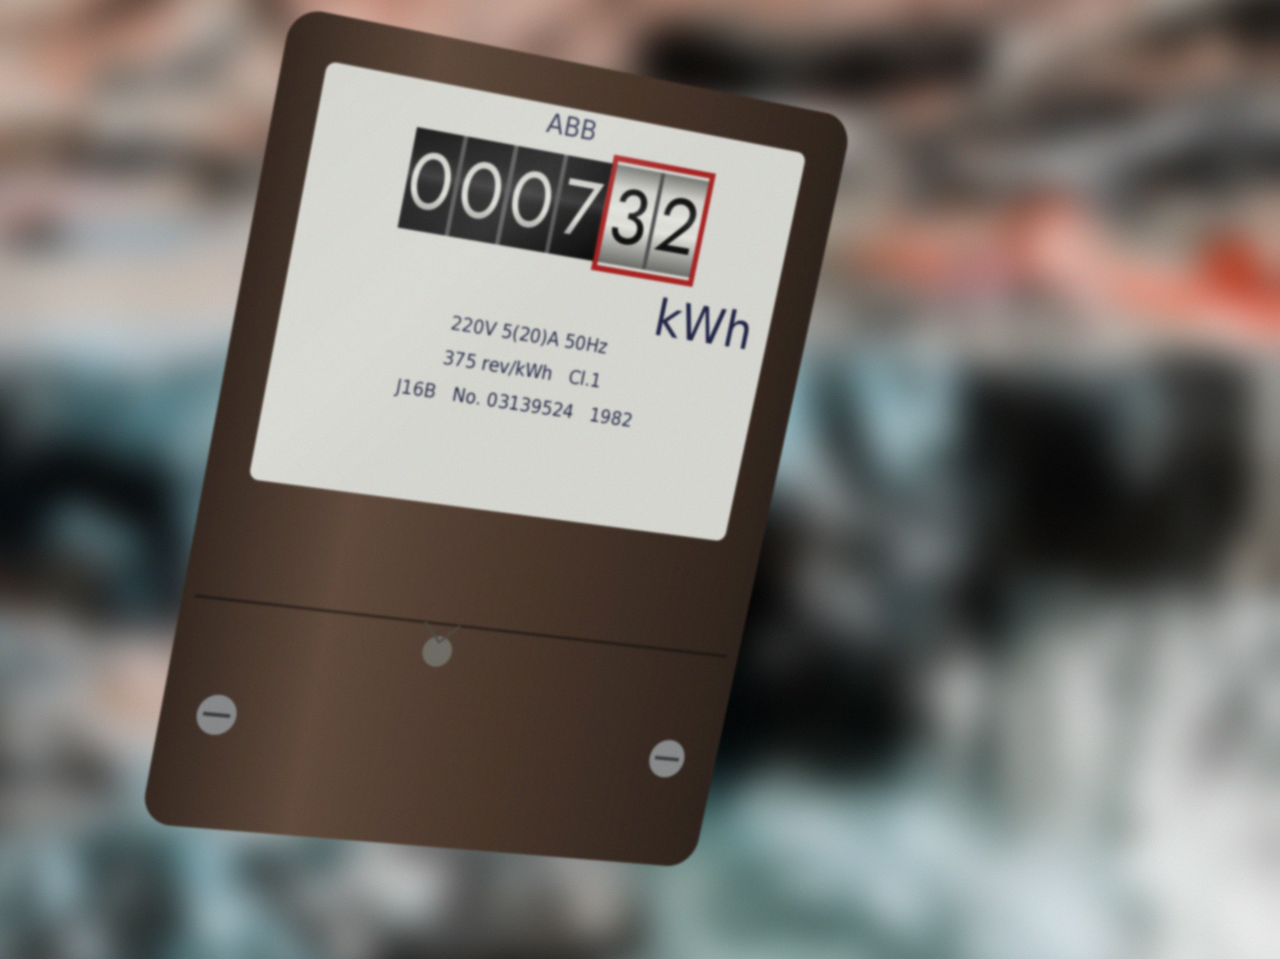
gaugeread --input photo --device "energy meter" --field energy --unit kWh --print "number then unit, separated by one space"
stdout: 7.32 kWh
